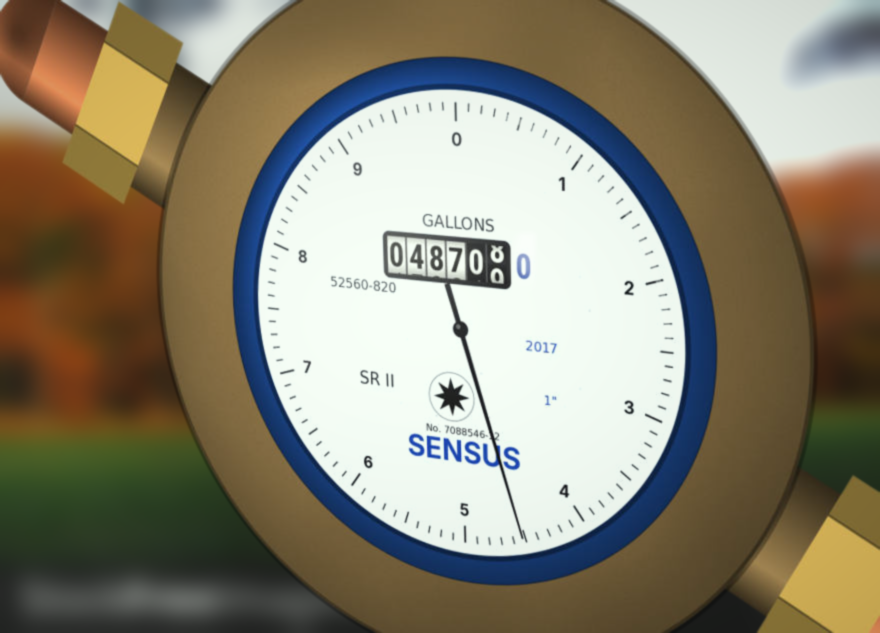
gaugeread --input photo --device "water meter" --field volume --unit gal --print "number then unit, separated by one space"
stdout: 487084.5 gal
